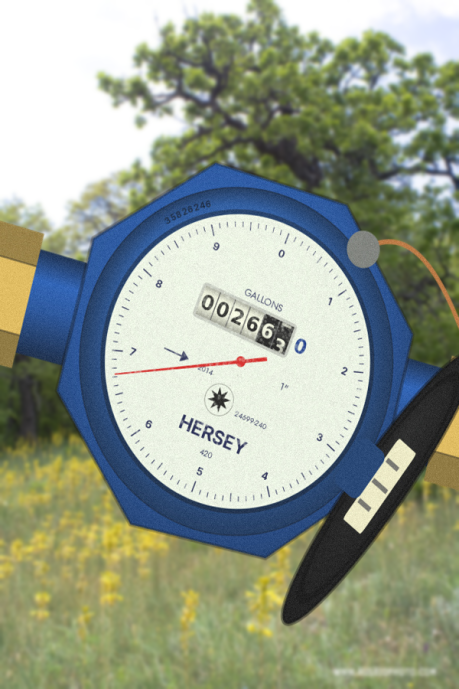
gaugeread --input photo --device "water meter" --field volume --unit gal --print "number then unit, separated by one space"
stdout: 26626.7 gal
